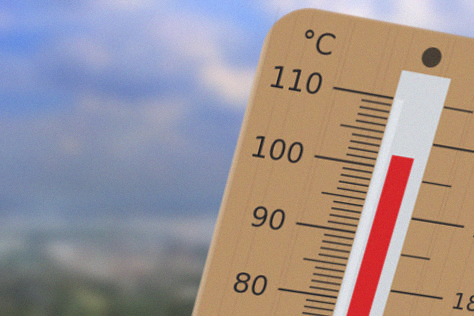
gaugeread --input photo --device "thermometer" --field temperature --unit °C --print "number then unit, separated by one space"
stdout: 102 °C
